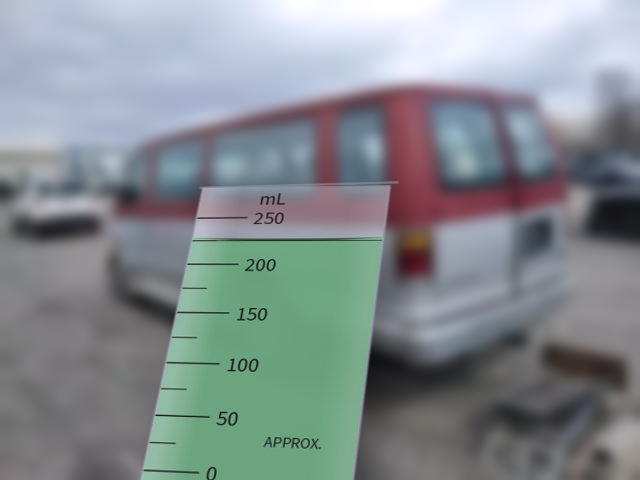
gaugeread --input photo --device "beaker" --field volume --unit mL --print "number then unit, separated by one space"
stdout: 225 mL
